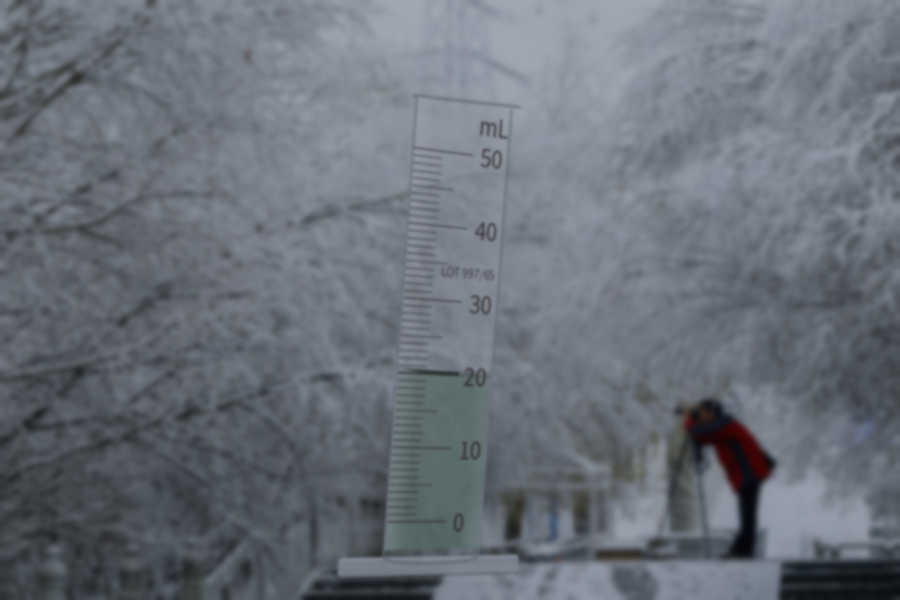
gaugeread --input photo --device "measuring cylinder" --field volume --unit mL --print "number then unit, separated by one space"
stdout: 20 mL
